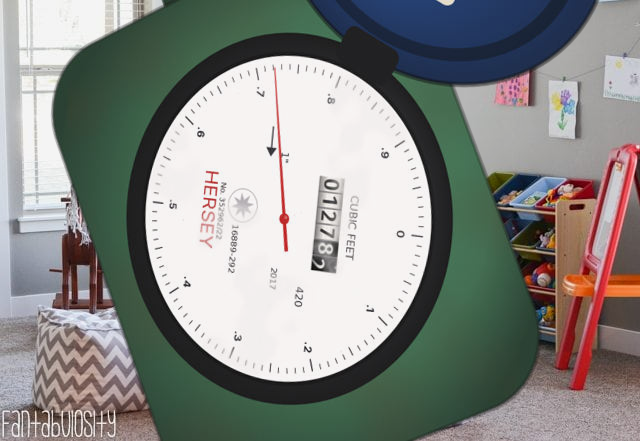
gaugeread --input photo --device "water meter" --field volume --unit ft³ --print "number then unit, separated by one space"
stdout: 12781.72 ft³
